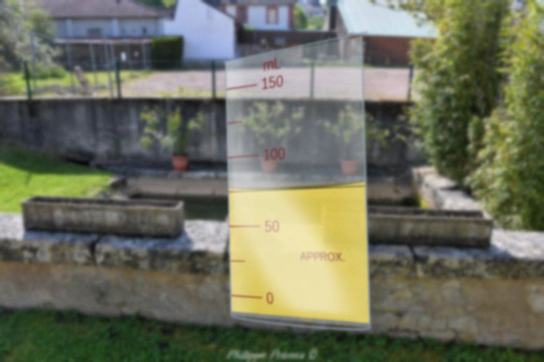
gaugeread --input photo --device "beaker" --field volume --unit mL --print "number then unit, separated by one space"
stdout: 75 mL
